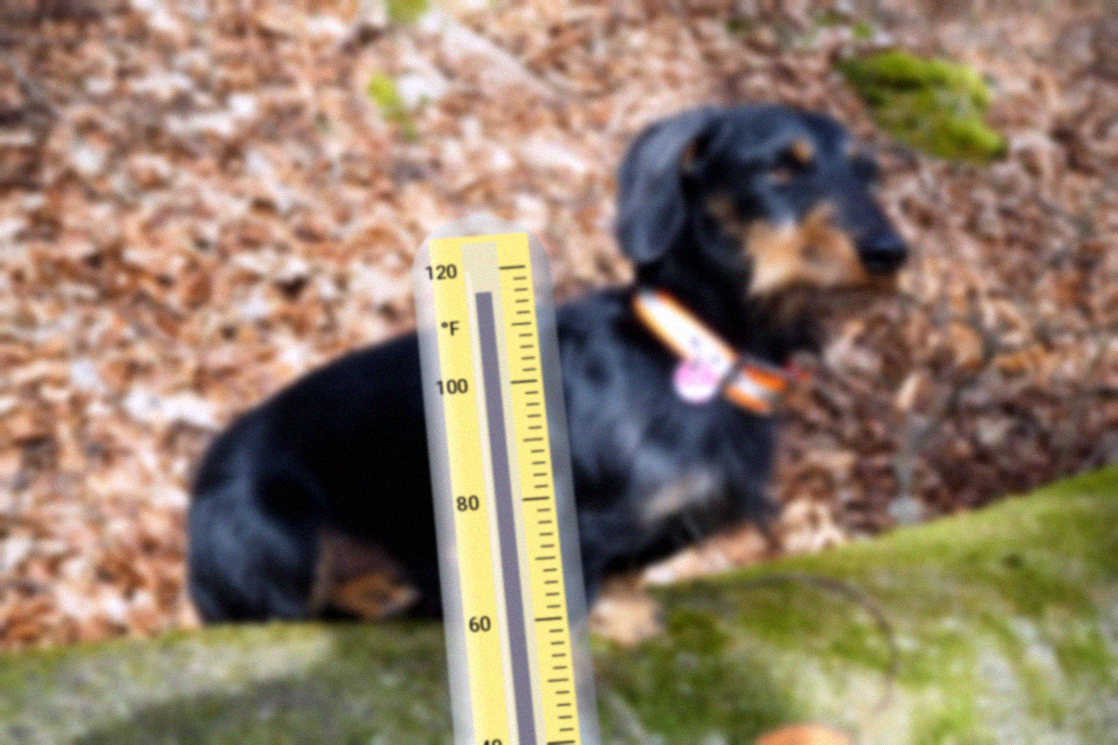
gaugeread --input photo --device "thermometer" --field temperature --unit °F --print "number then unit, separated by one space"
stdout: 116 °F
